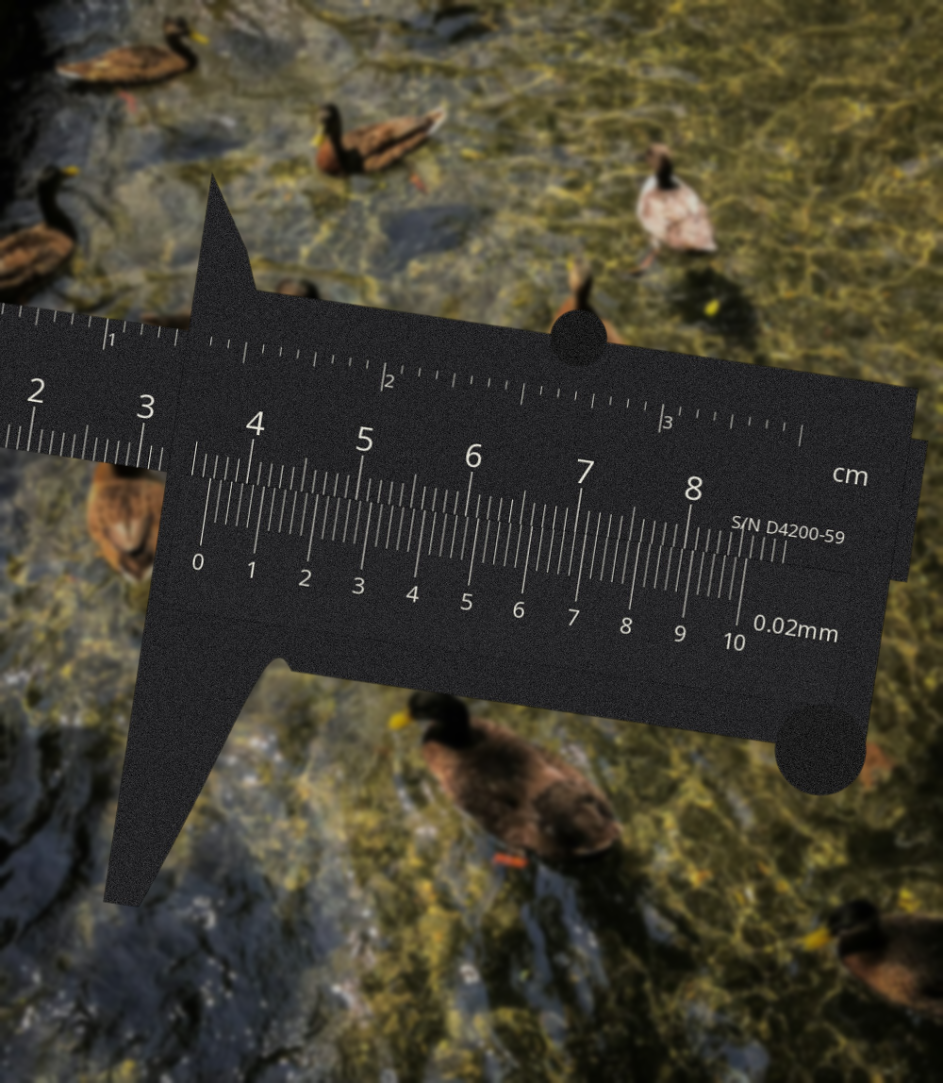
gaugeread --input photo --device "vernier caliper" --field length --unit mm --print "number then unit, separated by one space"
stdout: 36.7 mm
